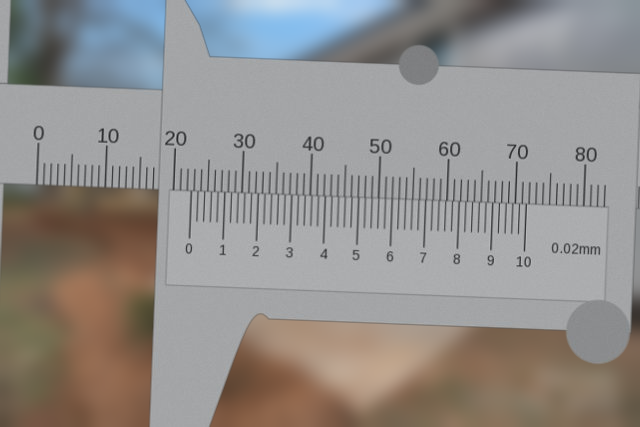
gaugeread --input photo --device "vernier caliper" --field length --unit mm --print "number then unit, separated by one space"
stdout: 22.6 mm
